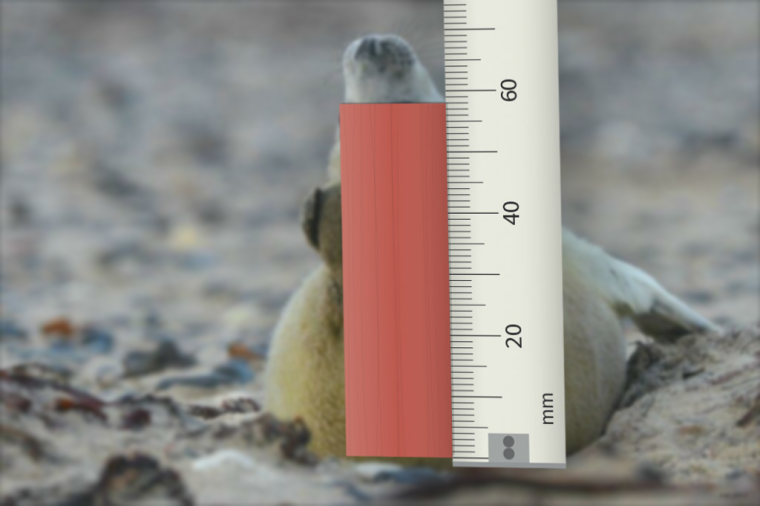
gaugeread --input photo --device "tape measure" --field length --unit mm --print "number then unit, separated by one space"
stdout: 58 mm
